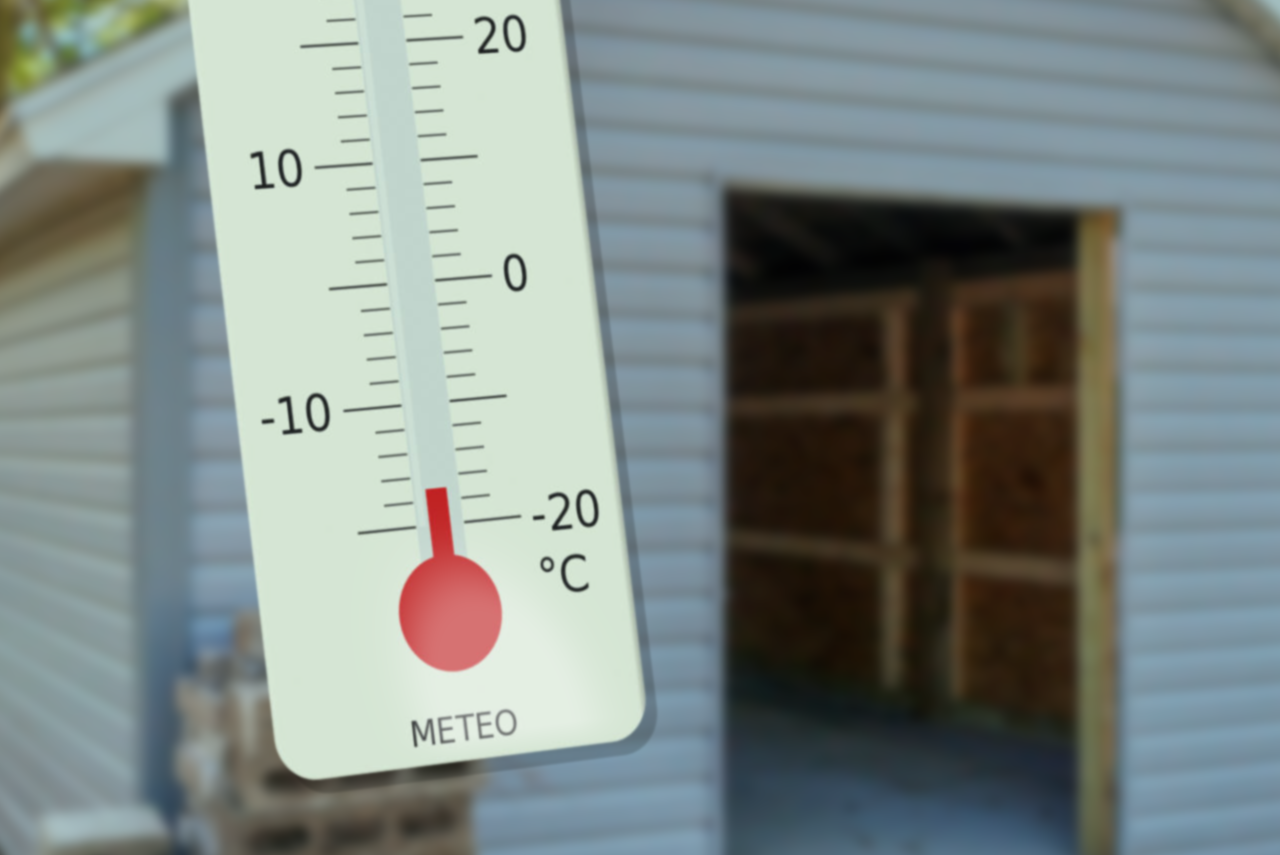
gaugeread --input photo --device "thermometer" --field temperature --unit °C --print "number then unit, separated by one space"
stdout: -17 °C
